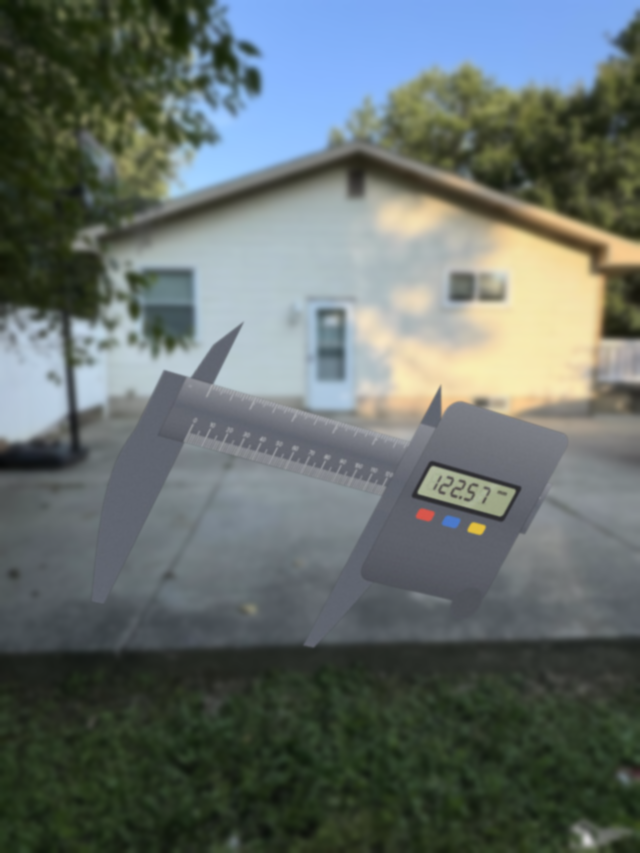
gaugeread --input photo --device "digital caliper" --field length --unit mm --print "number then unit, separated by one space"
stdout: 122.57 mm
